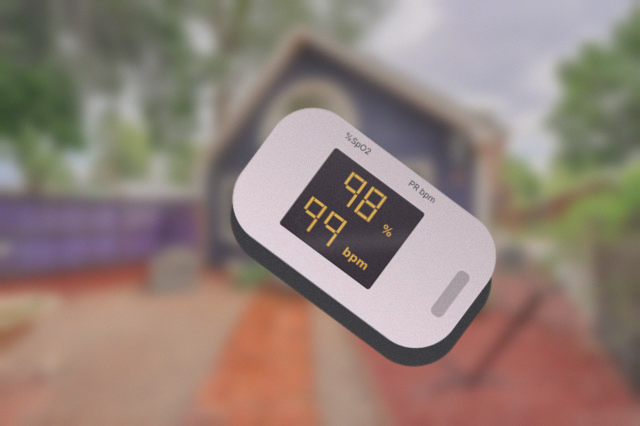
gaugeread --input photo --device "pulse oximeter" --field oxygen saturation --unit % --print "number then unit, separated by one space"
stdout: 98 %
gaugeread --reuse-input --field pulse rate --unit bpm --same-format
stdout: 99 bpm
